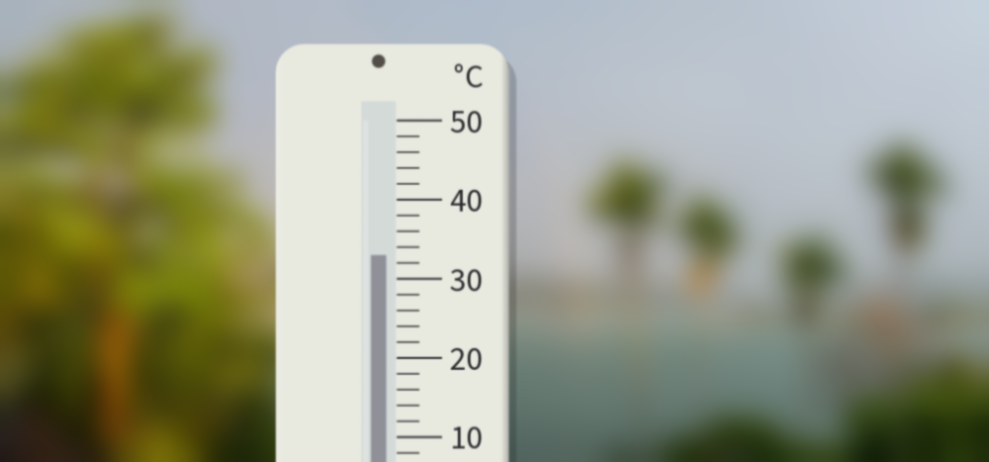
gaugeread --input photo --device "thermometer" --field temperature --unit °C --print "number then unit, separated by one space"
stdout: 33 °C
